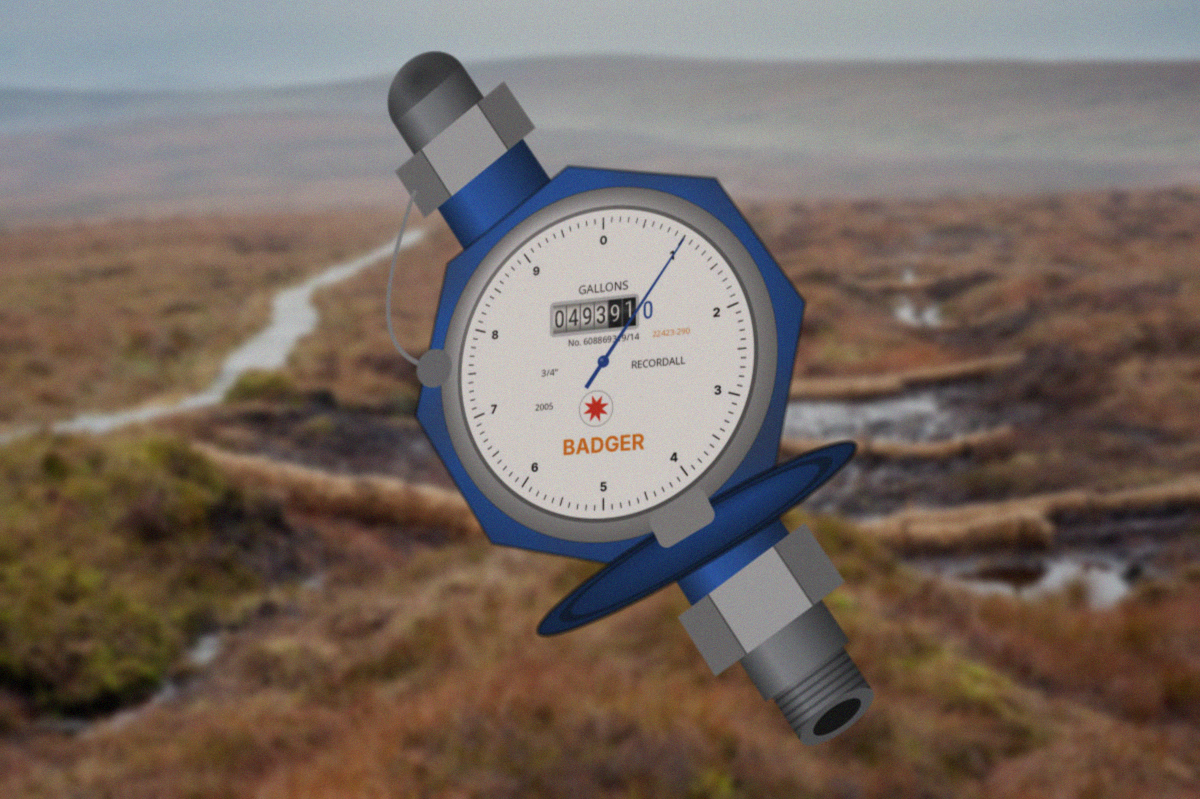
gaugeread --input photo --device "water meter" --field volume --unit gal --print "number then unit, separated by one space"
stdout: 493911.0 gal
